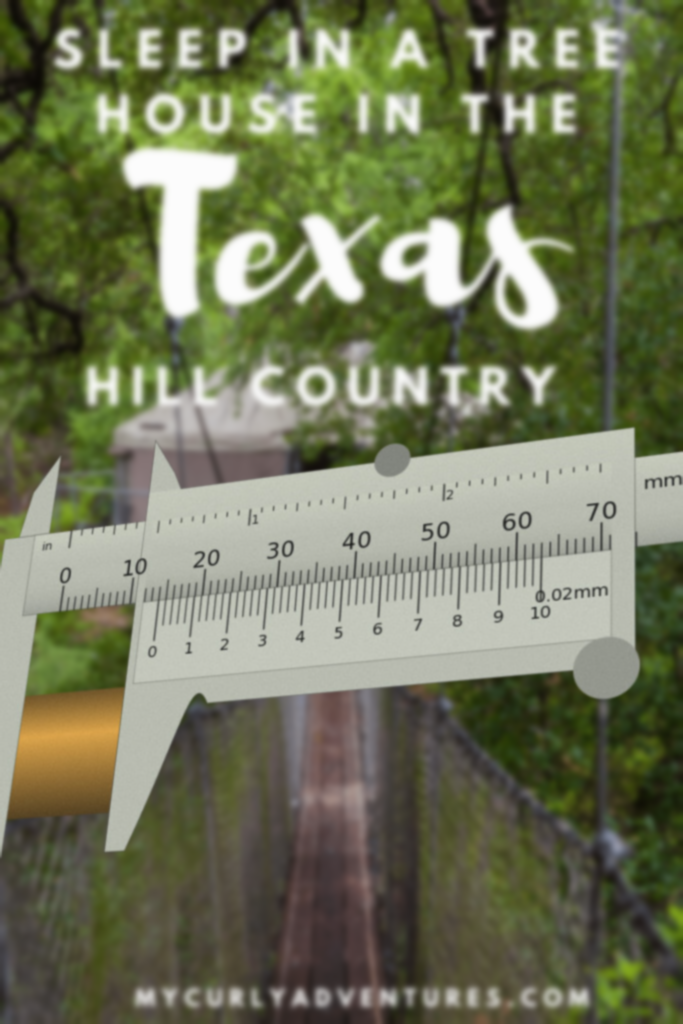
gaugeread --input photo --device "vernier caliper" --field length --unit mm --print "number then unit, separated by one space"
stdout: 14.0 mm
